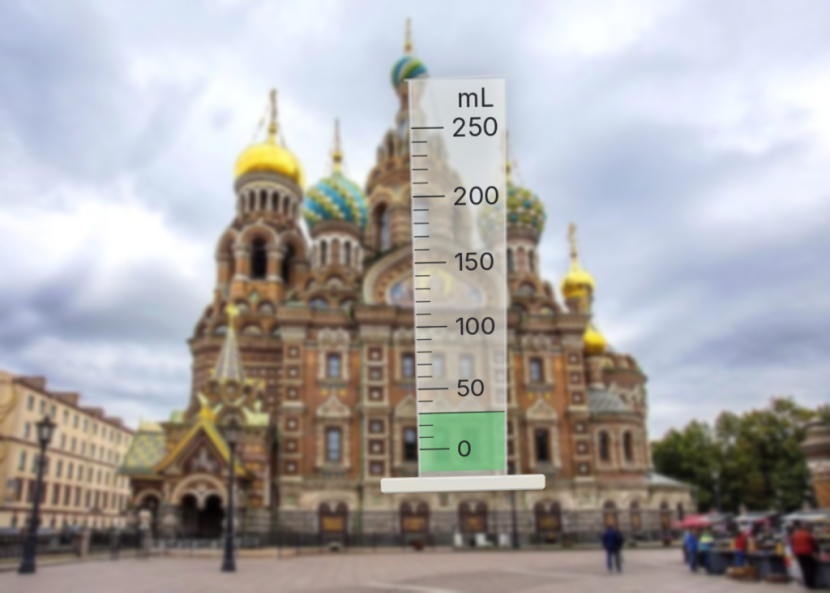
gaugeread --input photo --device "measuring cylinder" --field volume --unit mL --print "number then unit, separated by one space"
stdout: 30 mL
